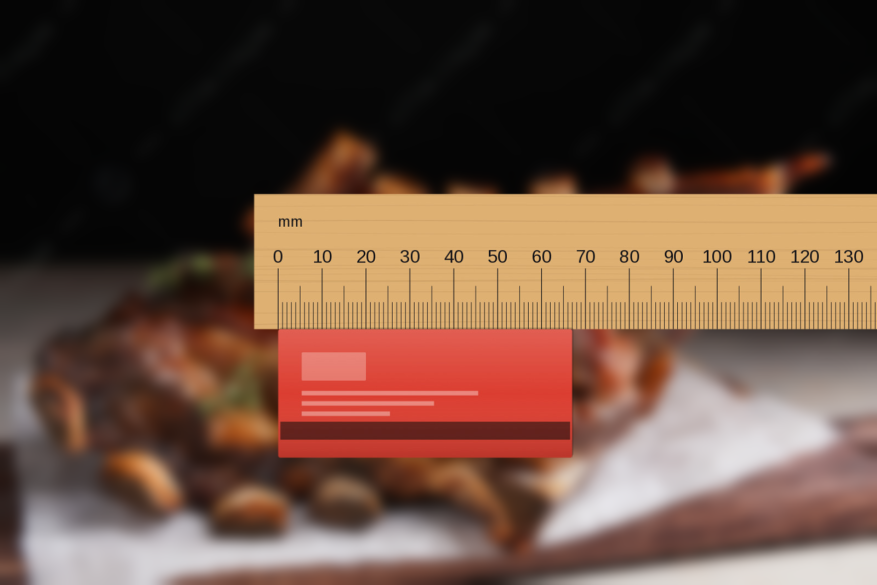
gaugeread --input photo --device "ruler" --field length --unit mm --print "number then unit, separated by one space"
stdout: 67 mm
